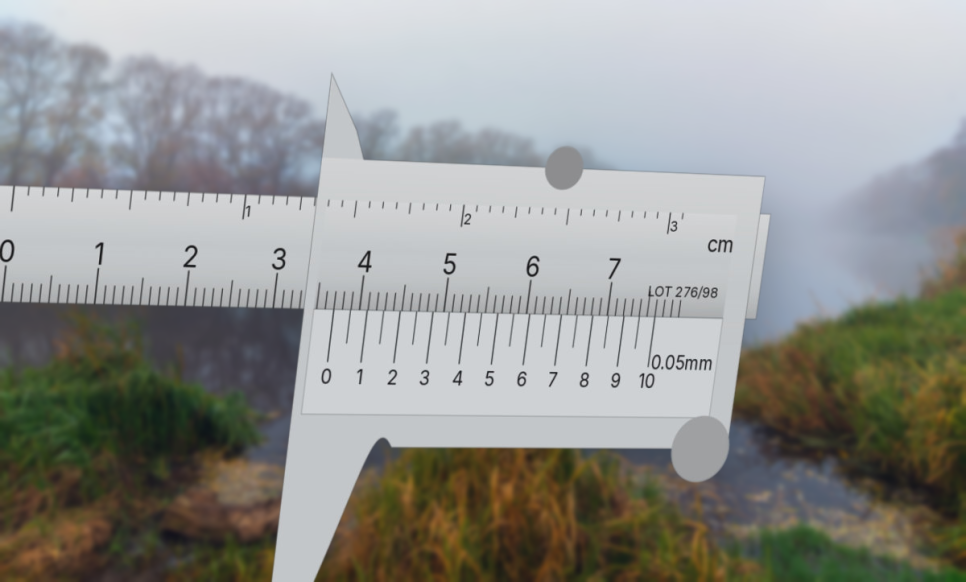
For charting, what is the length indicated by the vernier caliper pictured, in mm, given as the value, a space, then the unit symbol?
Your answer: 37.0 mm
